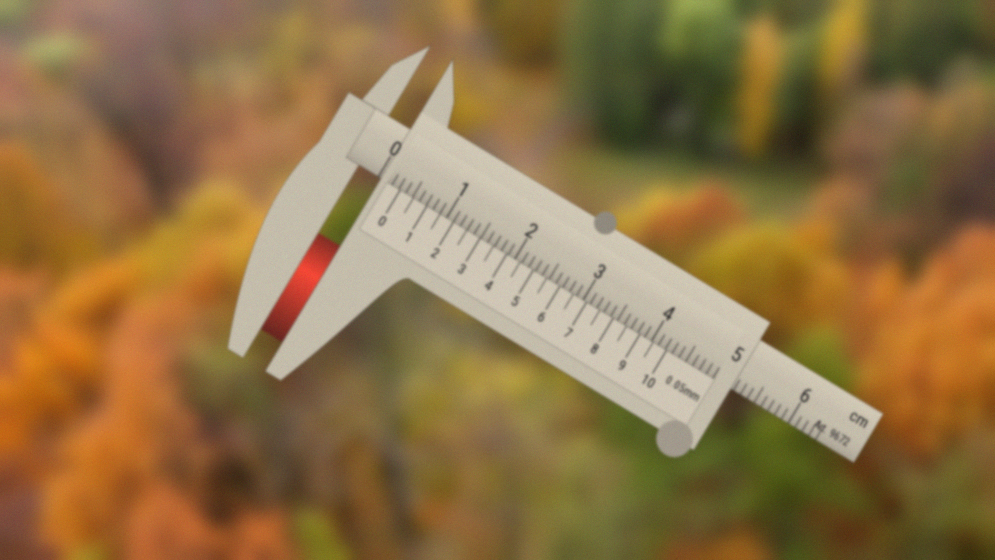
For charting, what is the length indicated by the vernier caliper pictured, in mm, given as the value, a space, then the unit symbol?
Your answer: 3.2 mm
